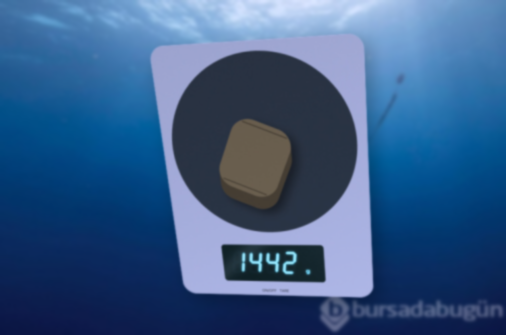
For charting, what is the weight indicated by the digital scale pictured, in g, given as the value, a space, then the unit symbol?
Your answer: 1442 g
